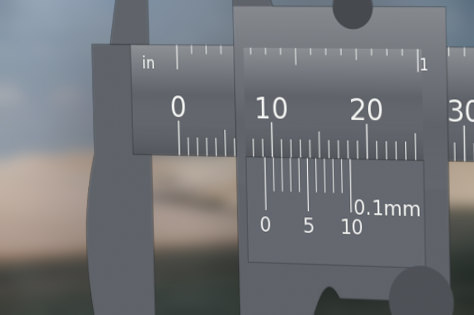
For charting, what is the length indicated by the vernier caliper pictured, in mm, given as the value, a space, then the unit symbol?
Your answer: 9.2 mm
